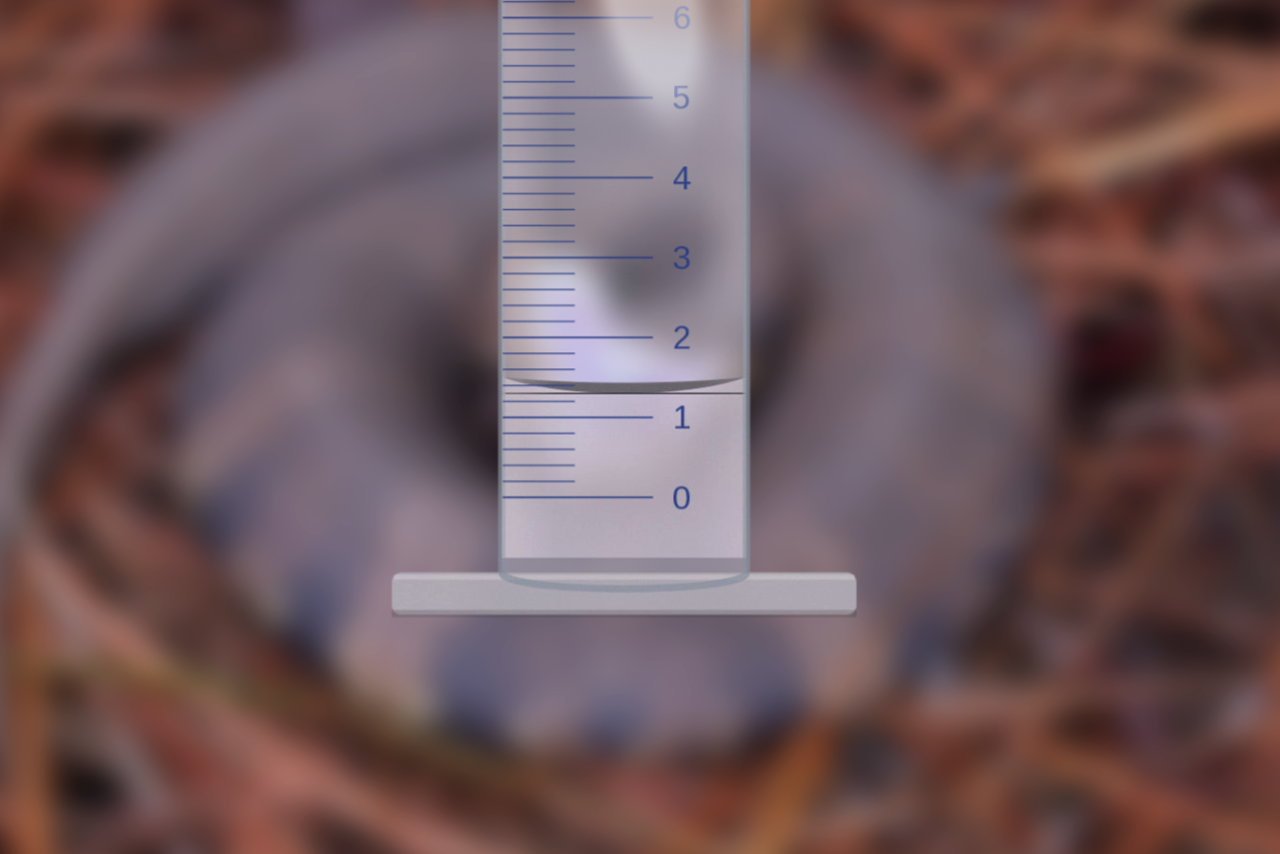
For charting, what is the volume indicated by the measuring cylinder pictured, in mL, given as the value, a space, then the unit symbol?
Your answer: 1.3 mL
